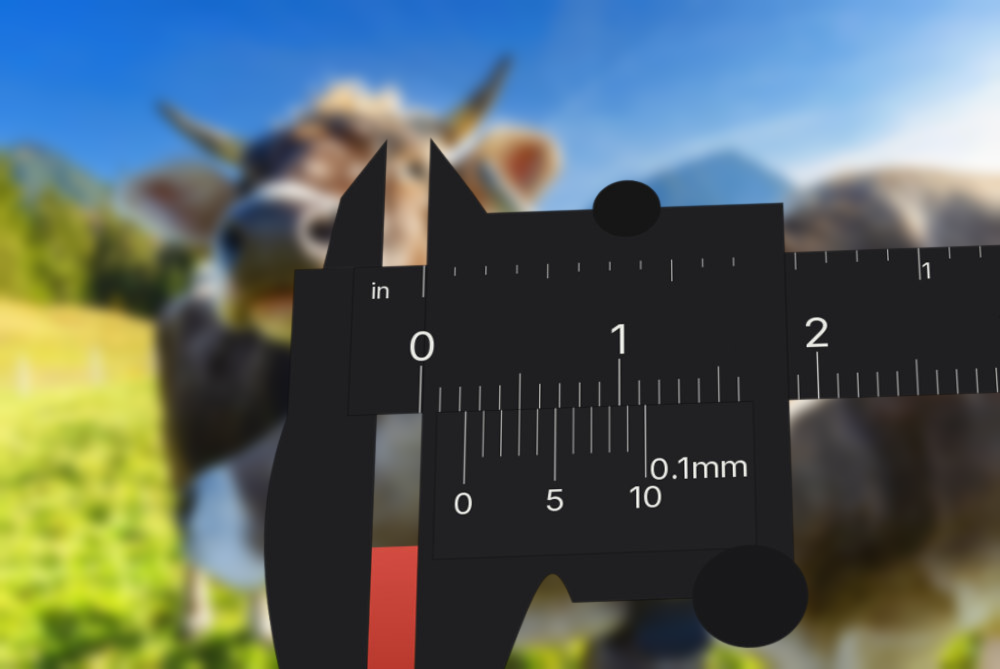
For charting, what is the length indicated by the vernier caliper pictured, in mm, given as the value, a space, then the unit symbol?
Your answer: 2.3 mm
